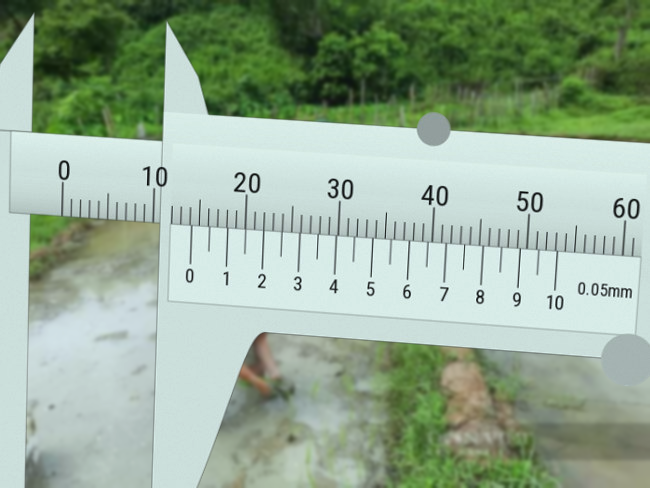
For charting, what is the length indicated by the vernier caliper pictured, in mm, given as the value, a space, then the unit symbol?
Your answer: 14.2 mm
